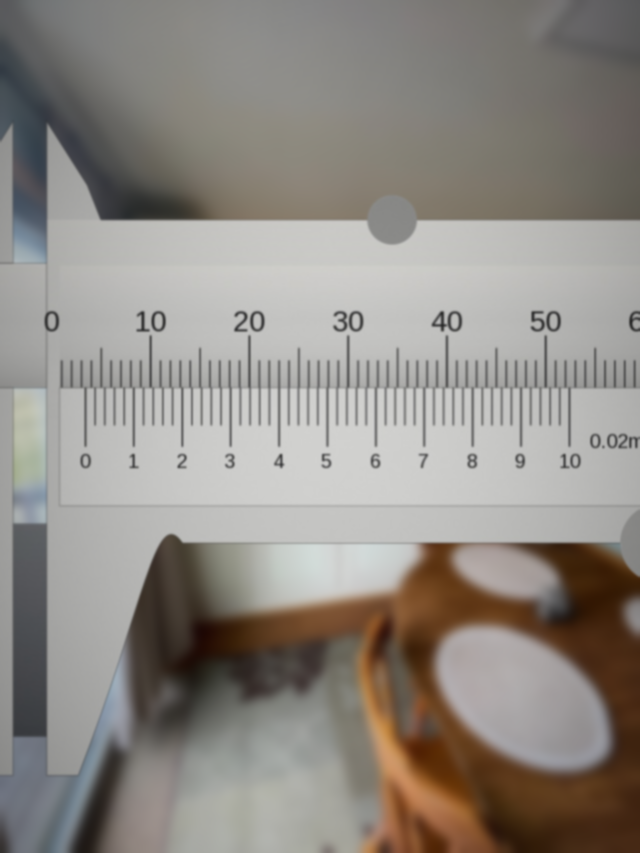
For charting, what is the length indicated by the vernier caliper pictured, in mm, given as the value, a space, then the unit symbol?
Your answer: 3.4 mm
